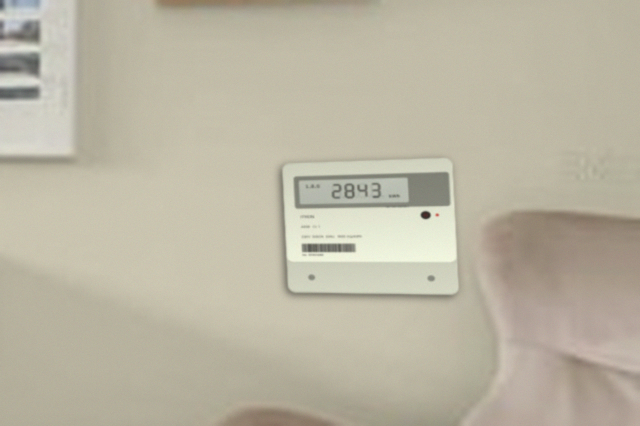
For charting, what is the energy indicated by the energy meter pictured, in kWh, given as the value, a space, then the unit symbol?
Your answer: 2843 kWh
